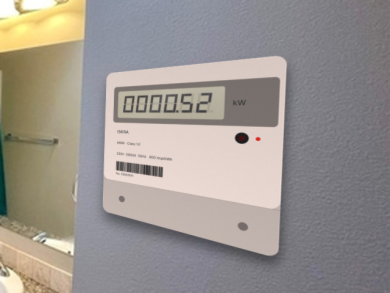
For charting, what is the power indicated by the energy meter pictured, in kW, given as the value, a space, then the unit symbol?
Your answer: 0.52 kW
